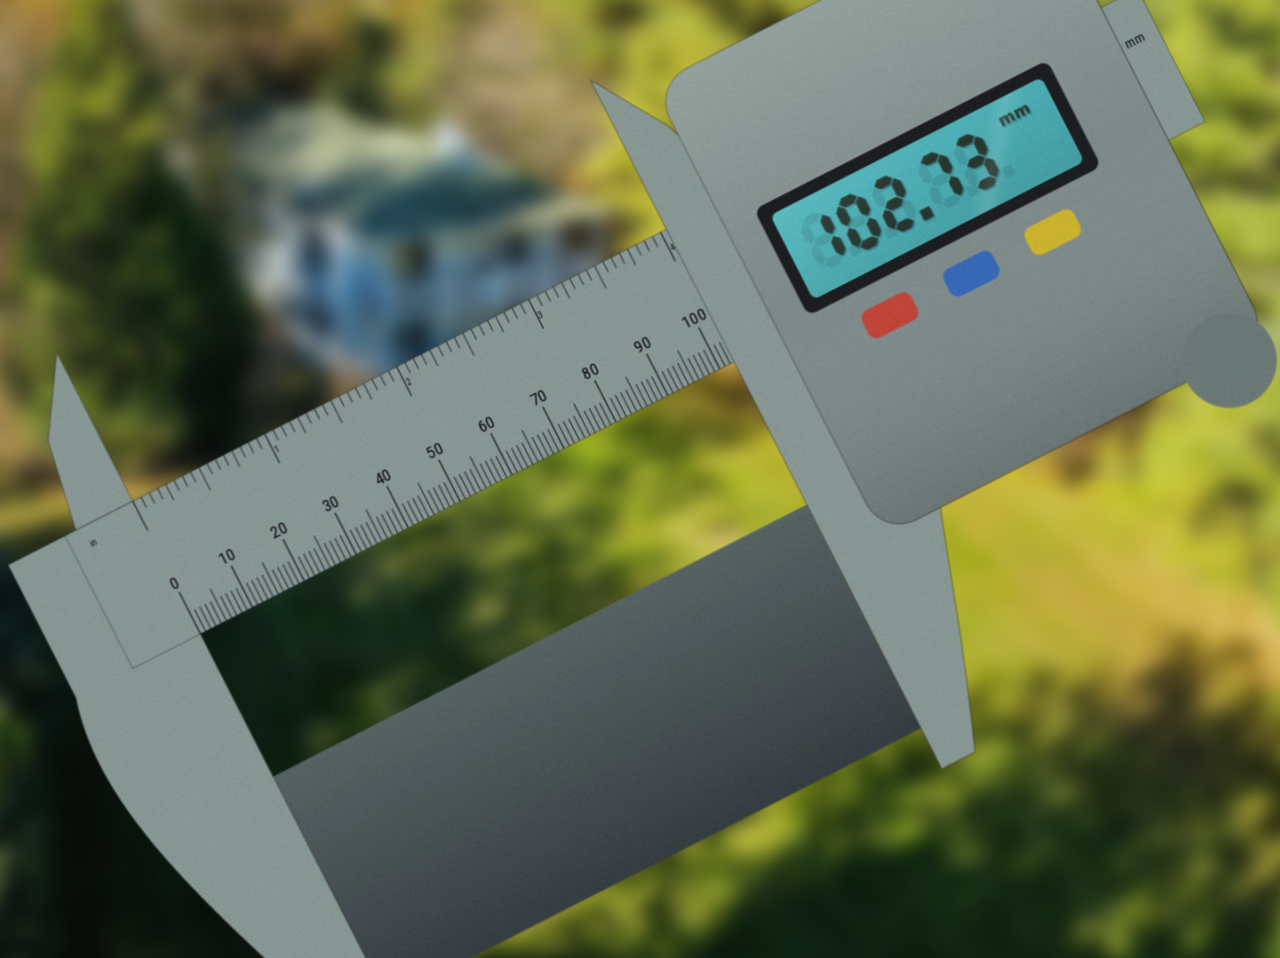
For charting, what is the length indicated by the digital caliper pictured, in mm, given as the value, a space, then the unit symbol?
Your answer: 102.73 mm
